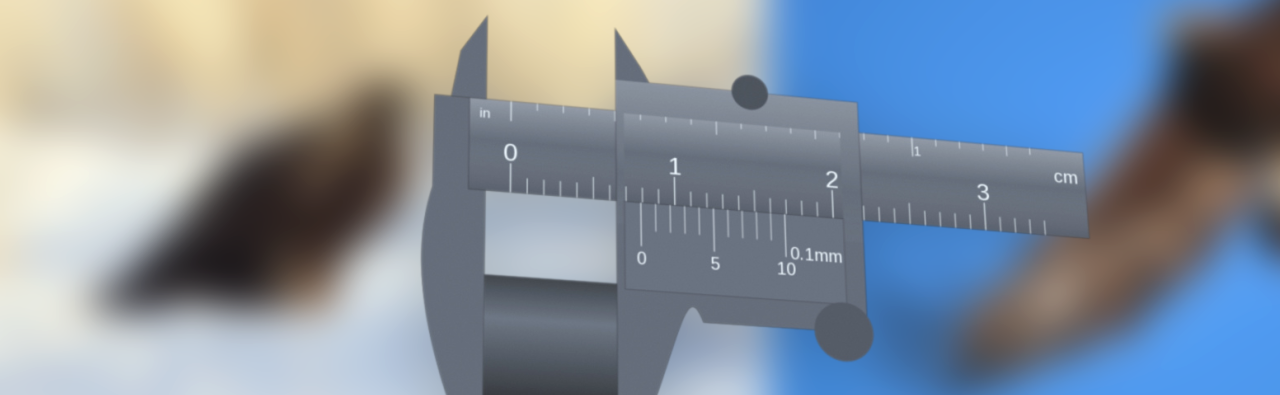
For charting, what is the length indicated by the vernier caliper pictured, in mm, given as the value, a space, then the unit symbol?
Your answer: 7.9 mm
